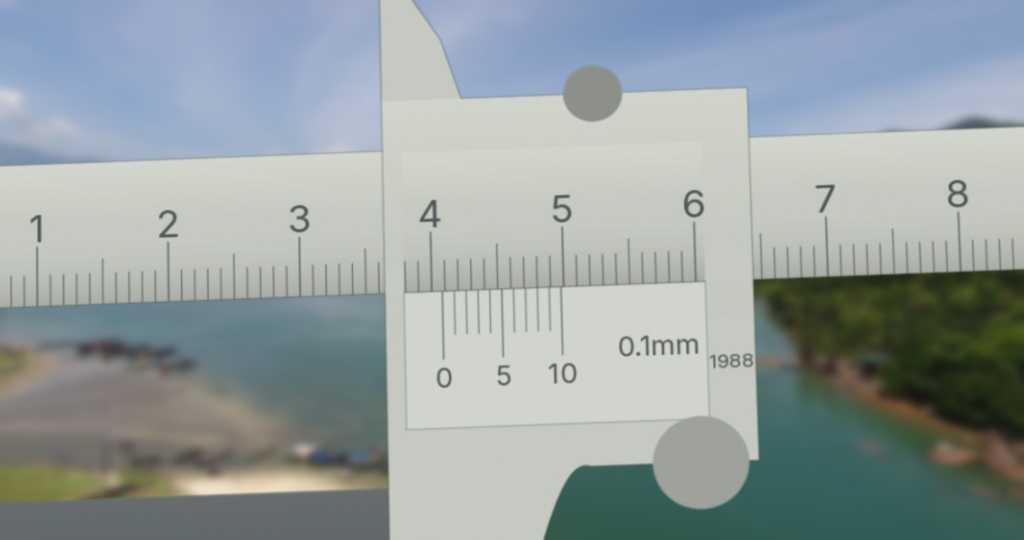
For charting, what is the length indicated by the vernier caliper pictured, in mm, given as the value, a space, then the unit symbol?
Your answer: 40.8 mm
